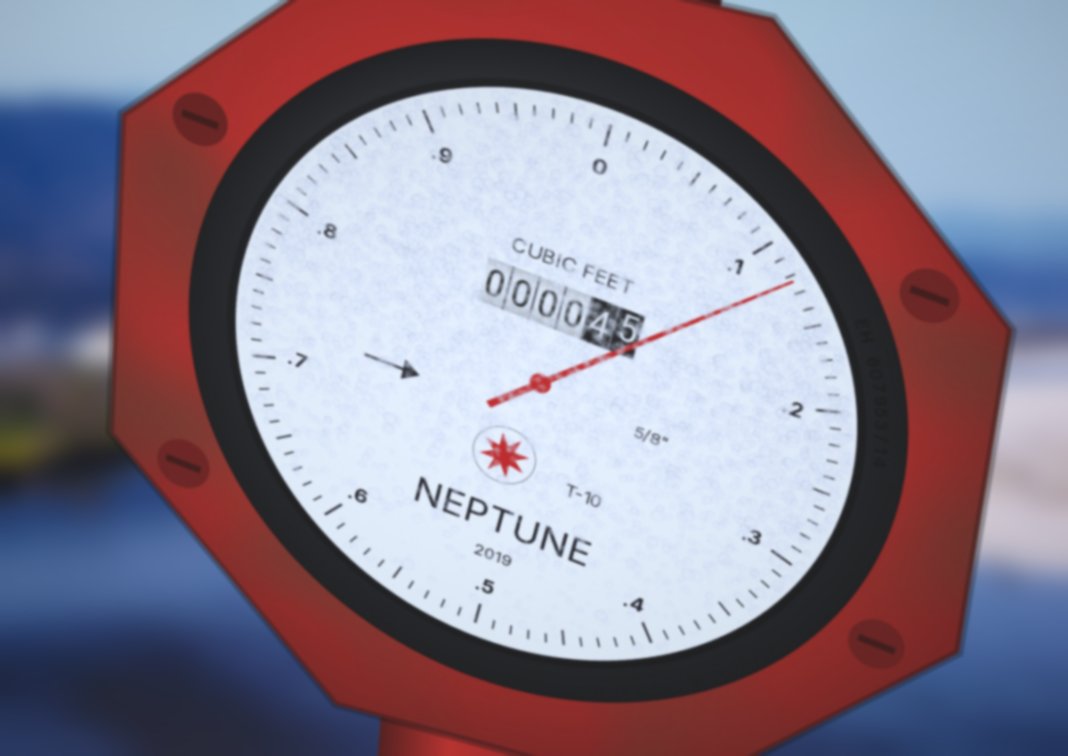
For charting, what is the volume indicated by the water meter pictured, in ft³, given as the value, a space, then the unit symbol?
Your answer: 45.12 ft³
